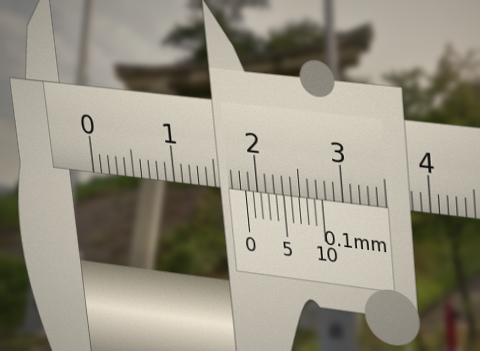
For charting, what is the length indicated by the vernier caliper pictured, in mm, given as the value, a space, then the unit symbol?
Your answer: 18.6 mm
